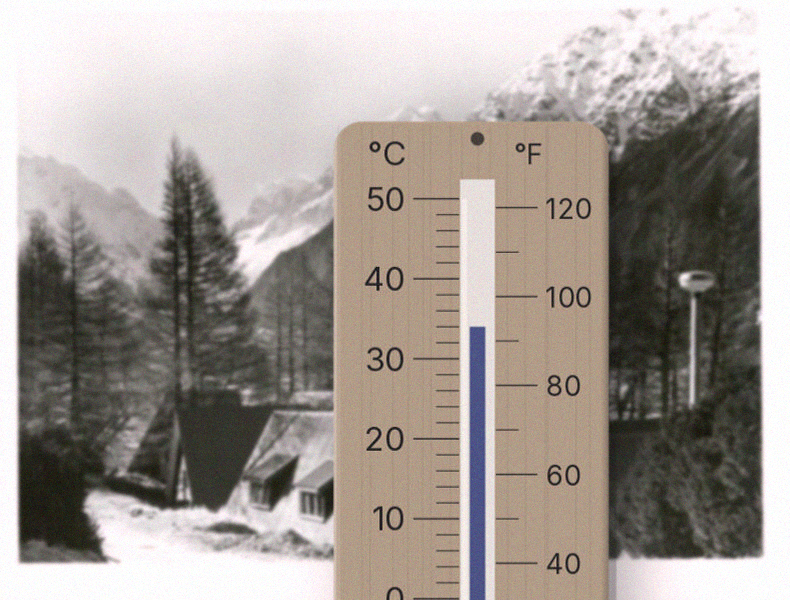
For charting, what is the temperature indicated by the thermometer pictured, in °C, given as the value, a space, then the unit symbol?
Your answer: 34 °C
